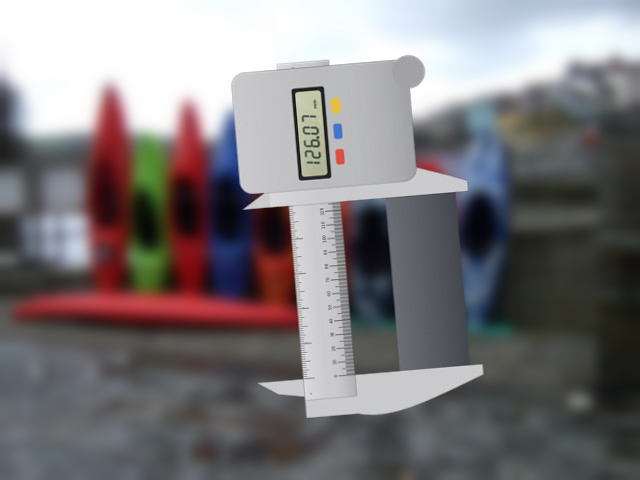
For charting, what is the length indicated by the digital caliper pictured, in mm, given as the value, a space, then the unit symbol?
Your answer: 126.07 mm
